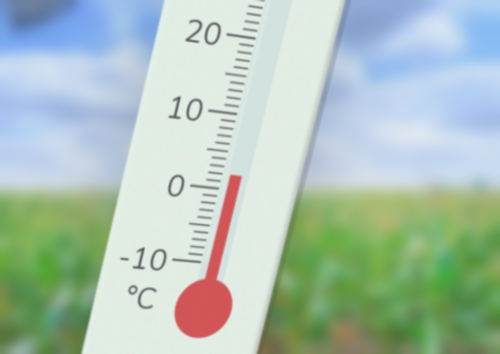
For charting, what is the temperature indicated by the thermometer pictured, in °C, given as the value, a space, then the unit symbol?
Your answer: 2 °C
